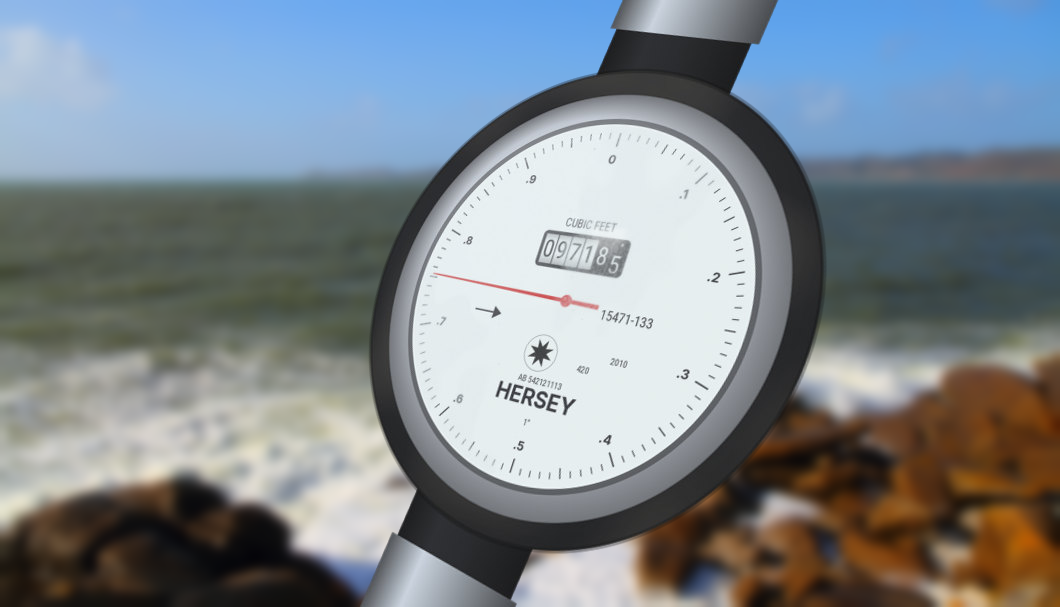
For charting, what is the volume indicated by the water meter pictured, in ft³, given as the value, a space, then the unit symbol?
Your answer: 97184.75 ft³
